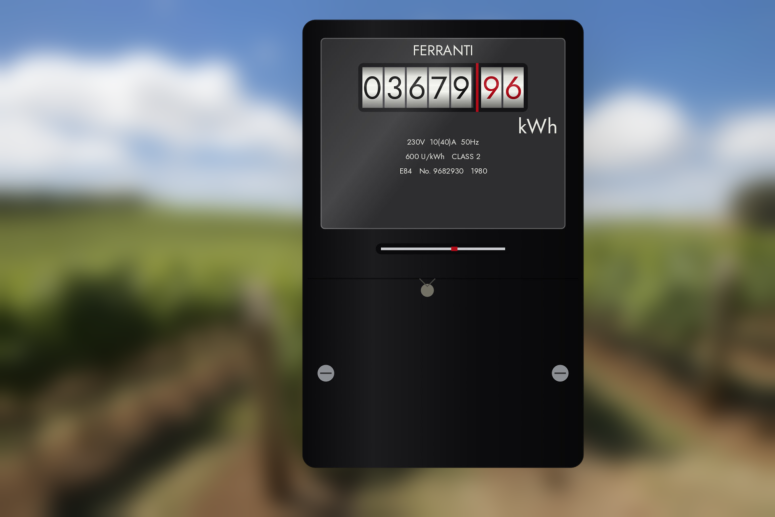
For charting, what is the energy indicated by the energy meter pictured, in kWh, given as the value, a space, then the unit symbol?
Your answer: 3679.96 kWh
